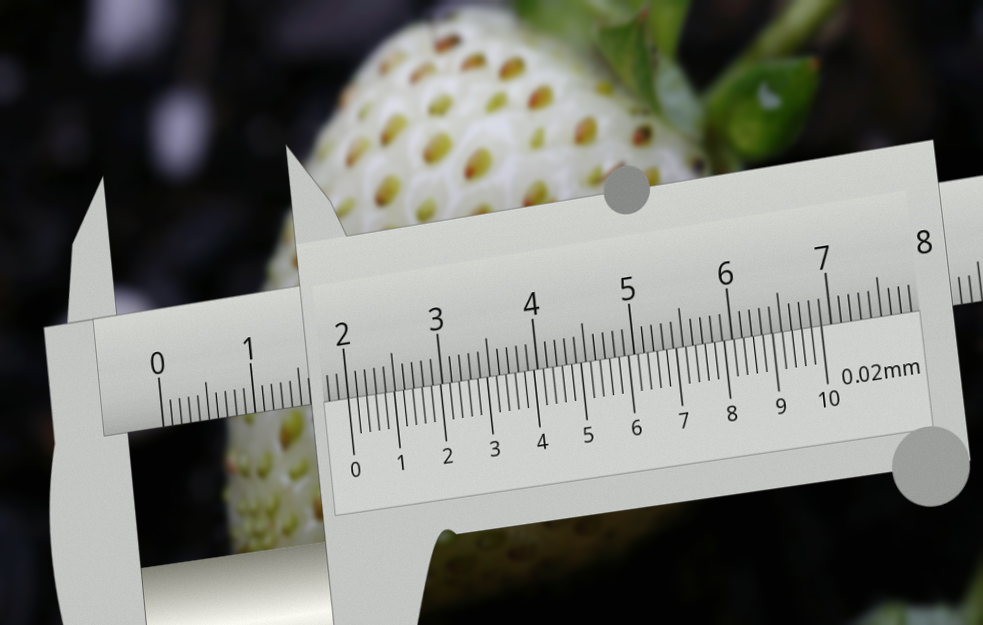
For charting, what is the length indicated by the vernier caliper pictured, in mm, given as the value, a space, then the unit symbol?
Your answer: 20.0 mm
